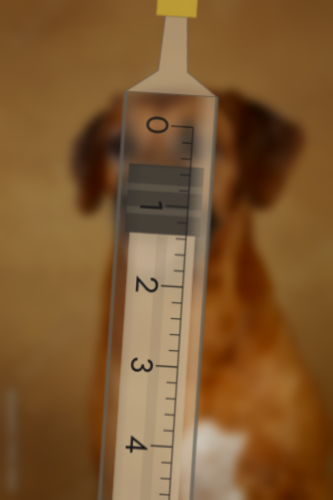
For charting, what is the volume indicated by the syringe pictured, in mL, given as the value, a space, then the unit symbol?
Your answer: 0.5 mL
